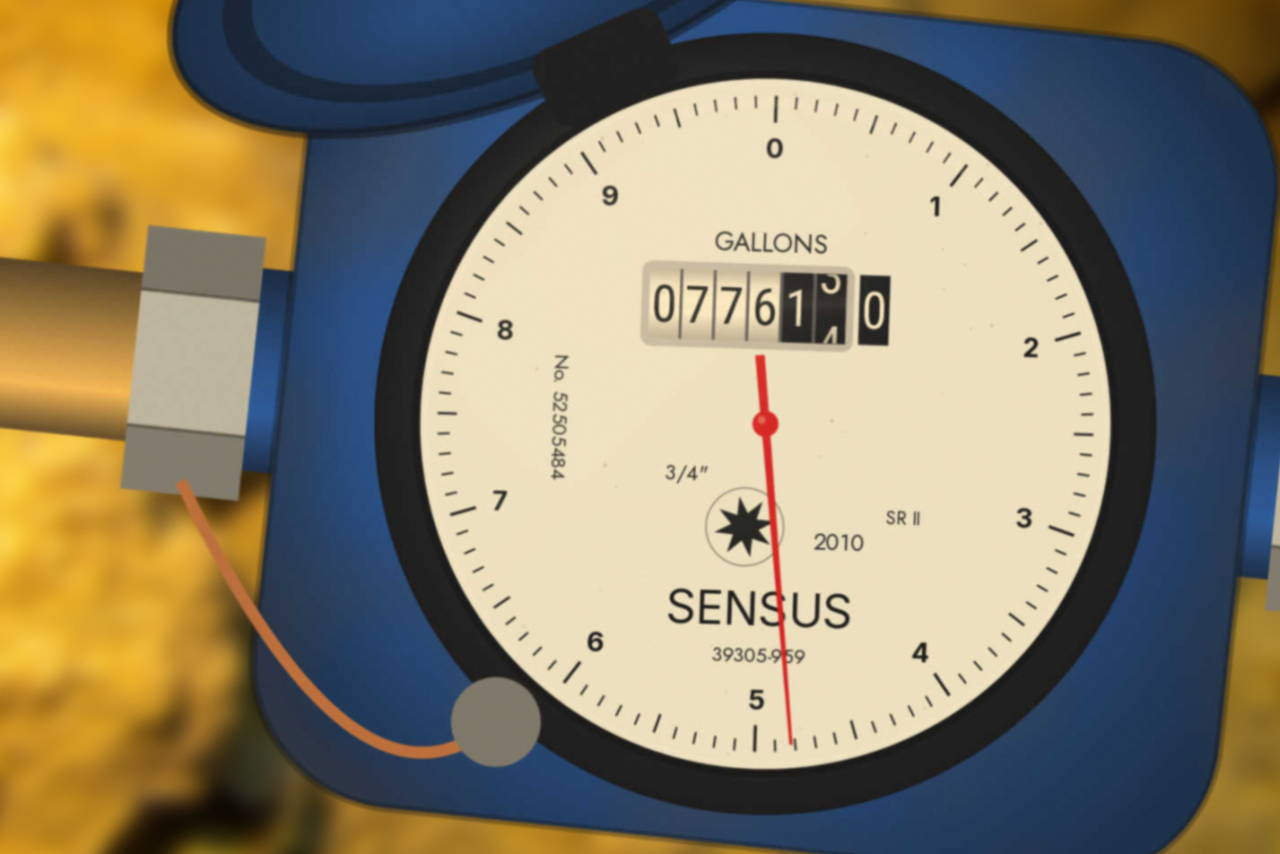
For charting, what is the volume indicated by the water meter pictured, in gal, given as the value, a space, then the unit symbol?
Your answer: 776134.8 gal
